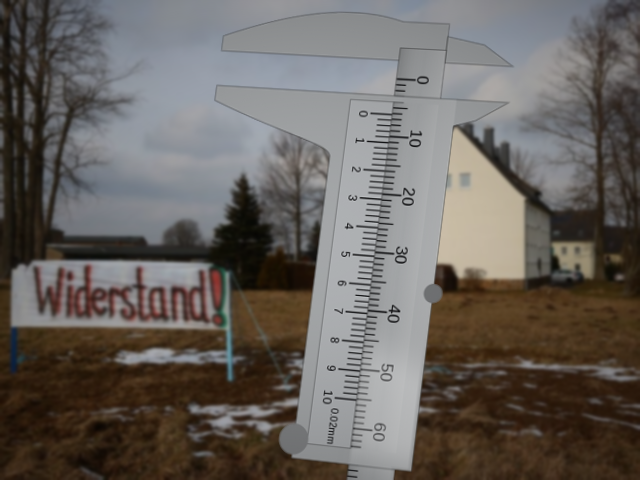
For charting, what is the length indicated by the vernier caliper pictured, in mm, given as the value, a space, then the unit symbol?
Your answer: 6.2 mm
